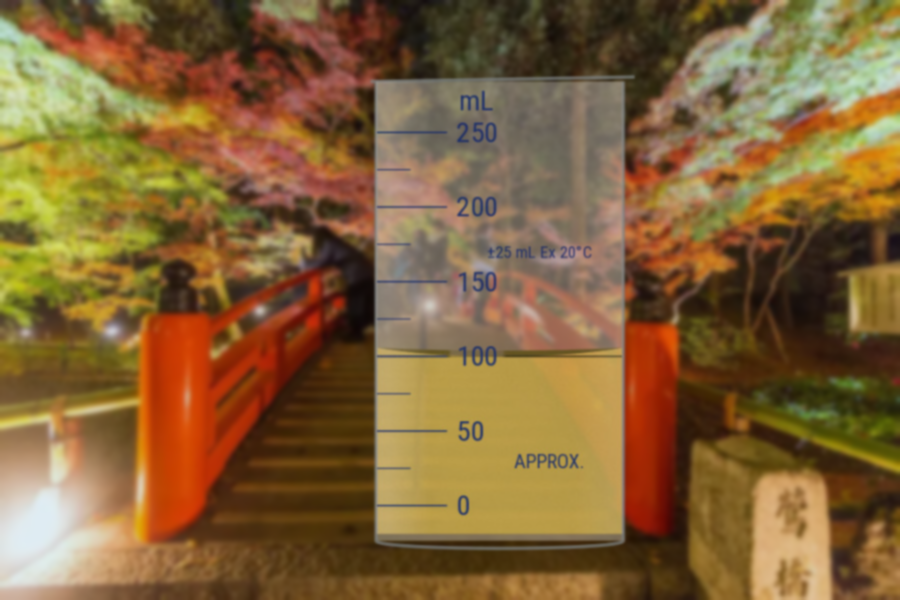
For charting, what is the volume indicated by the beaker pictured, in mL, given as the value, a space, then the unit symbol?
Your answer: 100 mL
